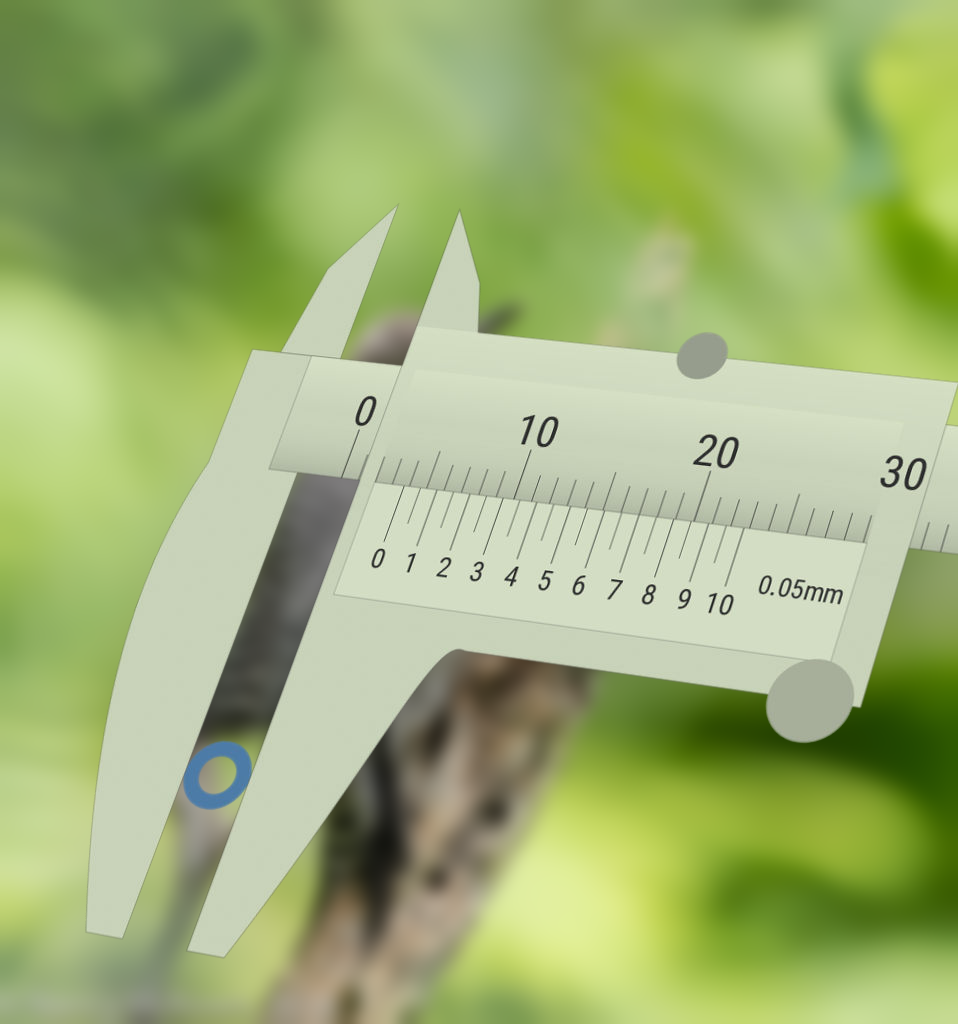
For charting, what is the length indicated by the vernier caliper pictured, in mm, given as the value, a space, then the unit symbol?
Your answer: 3.7 mm
